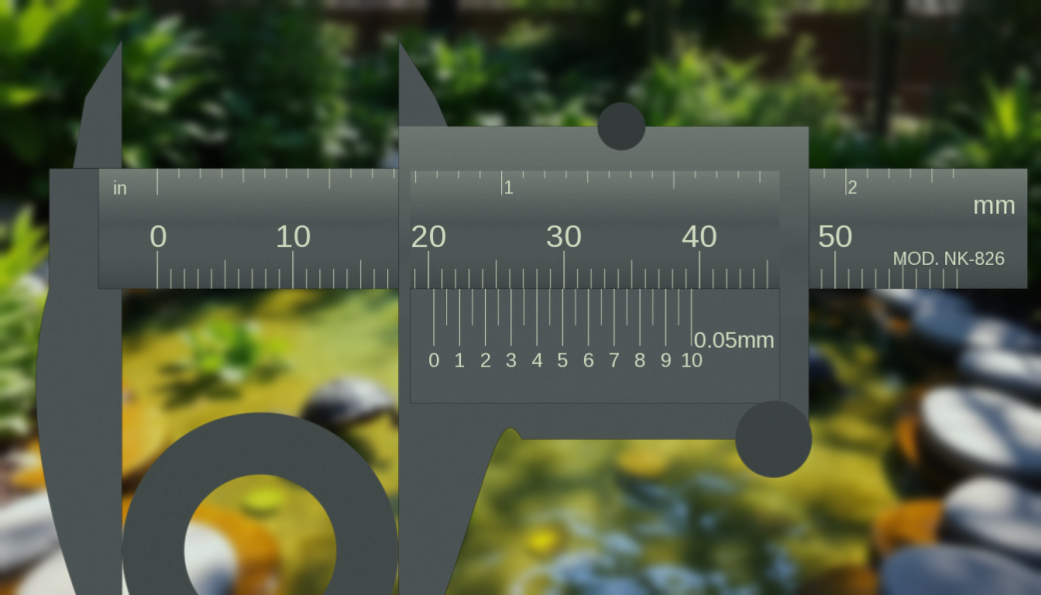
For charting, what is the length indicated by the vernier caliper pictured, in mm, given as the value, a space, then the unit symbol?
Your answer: 20.4 mm
